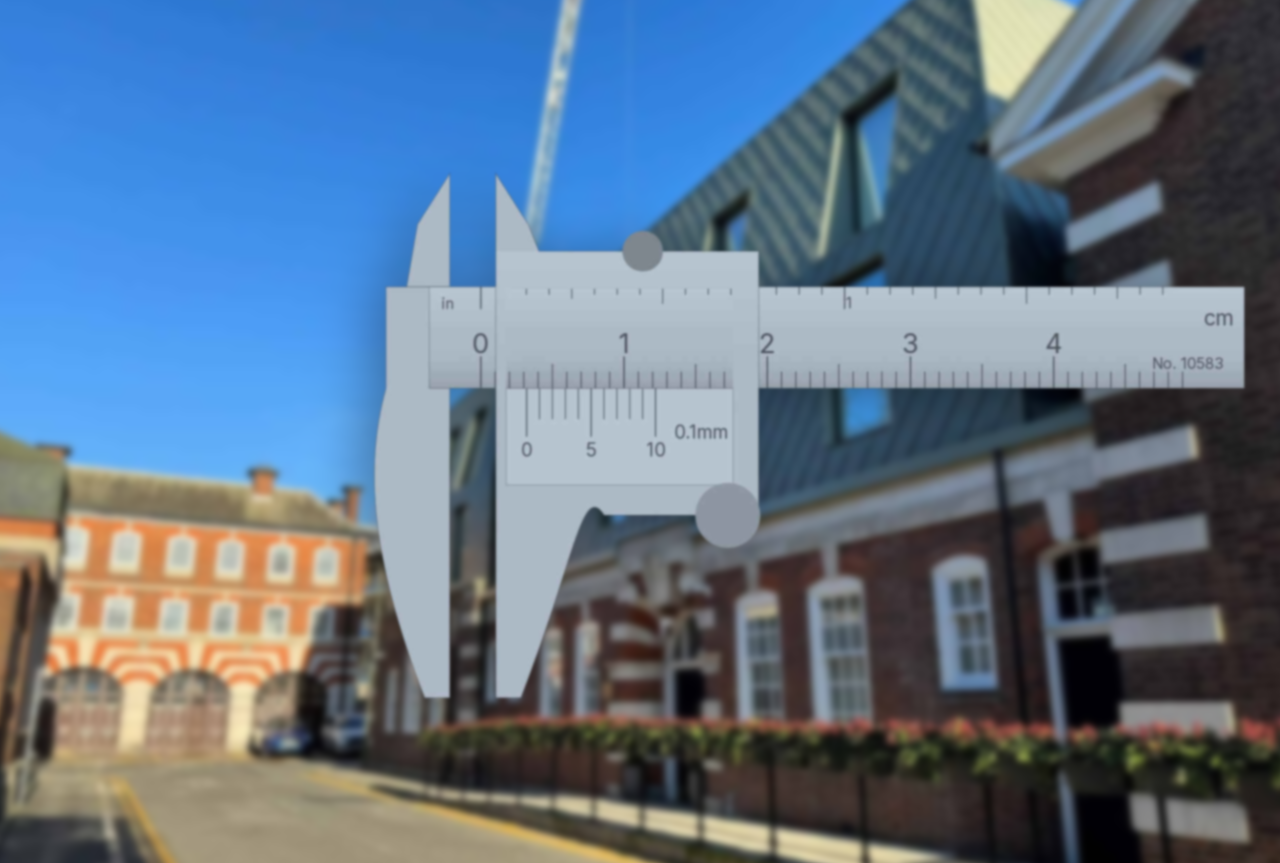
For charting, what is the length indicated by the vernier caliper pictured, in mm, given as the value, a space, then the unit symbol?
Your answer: 3.2 mm
